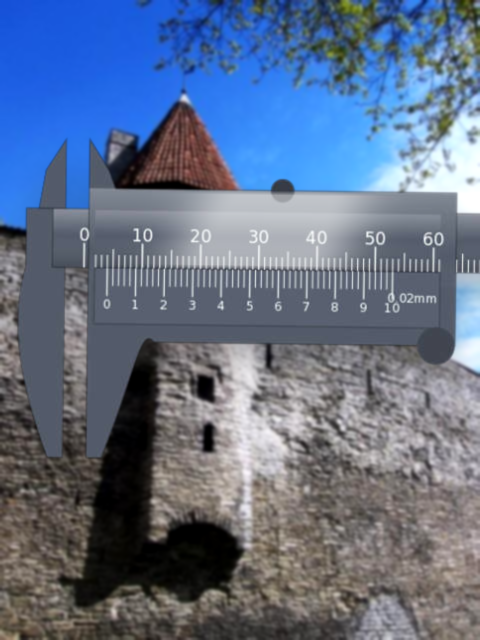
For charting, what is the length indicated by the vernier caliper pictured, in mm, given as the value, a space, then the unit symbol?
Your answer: 4.0 mm
